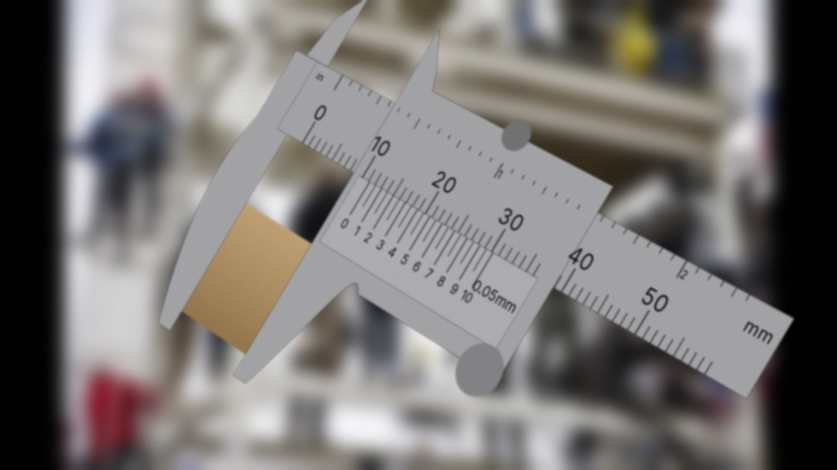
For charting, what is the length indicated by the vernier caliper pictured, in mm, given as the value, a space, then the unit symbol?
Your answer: 11.2 mm
